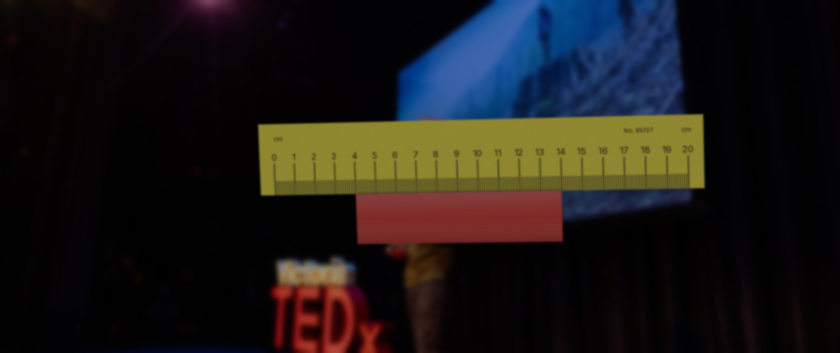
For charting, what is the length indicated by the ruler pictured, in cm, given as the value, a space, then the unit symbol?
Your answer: 10 cm
